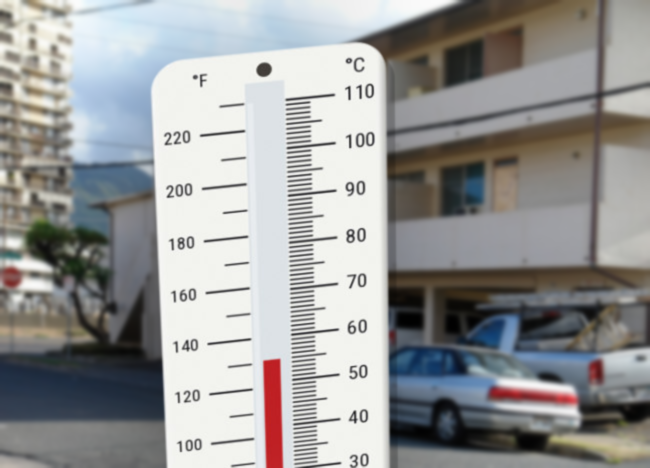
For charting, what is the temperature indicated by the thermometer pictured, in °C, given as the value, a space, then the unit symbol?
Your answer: 55 °C
